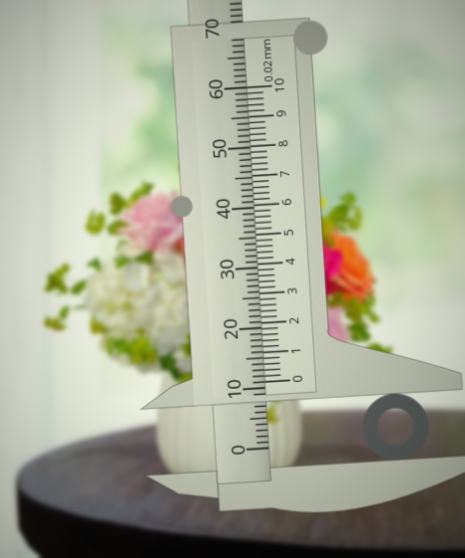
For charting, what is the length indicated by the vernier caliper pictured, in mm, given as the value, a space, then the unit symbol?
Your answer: 11.0 mm
